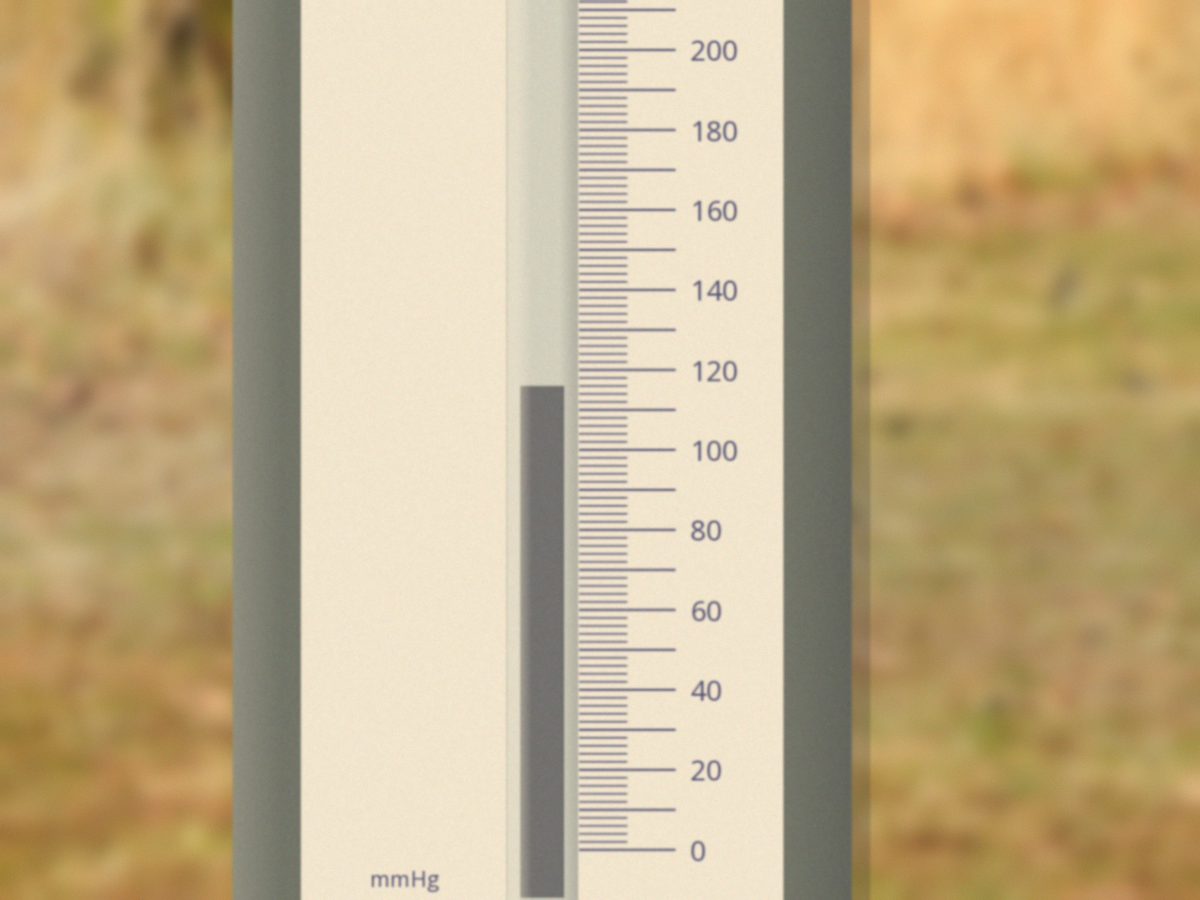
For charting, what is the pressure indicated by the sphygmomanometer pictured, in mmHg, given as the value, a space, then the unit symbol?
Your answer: 116 mmHg
